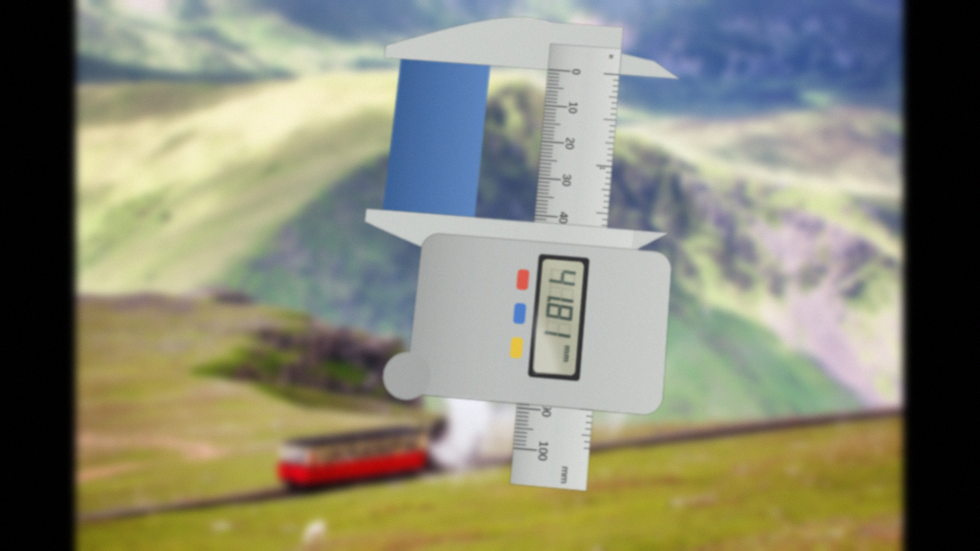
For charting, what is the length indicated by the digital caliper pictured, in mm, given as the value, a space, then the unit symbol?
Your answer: 41.81 mm
